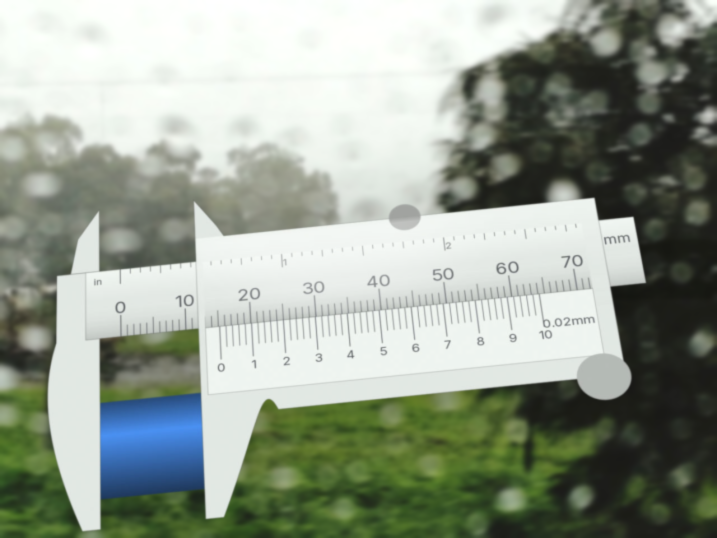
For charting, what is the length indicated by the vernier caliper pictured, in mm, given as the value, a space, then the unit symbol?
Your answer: 15.2 mm
